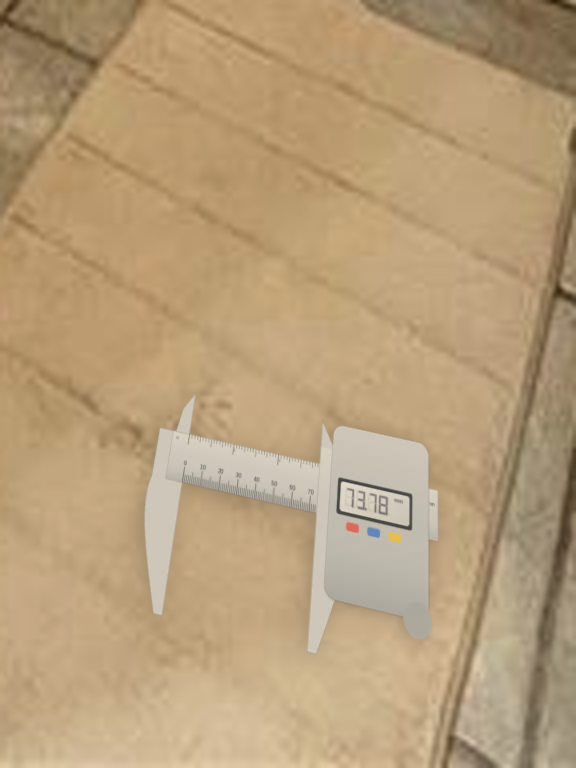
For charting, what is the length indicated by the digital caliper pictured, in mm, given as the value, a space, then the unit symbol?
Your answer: 73.78 mm
